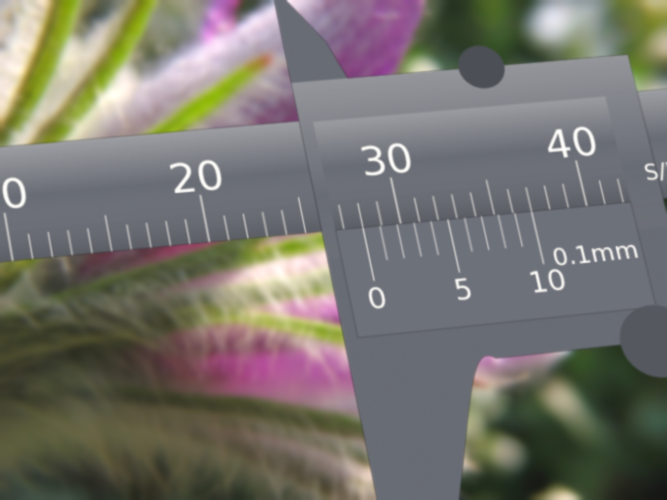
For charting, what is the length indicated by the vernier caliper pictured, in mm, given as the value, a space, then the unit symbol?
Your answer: 28.0 mm
